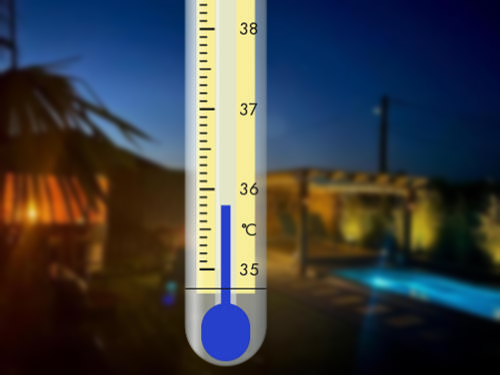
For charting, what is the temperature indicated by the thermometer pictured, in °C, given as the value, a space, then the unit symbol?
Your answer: 35.8 °C
